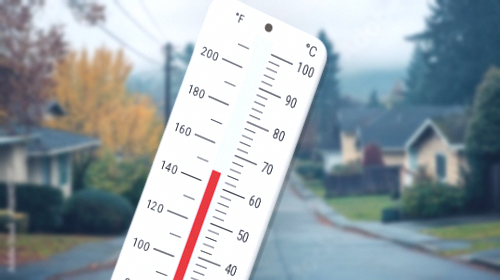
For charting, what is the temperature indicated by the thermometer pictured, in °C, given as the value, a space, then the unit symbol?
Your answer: 64 °C
